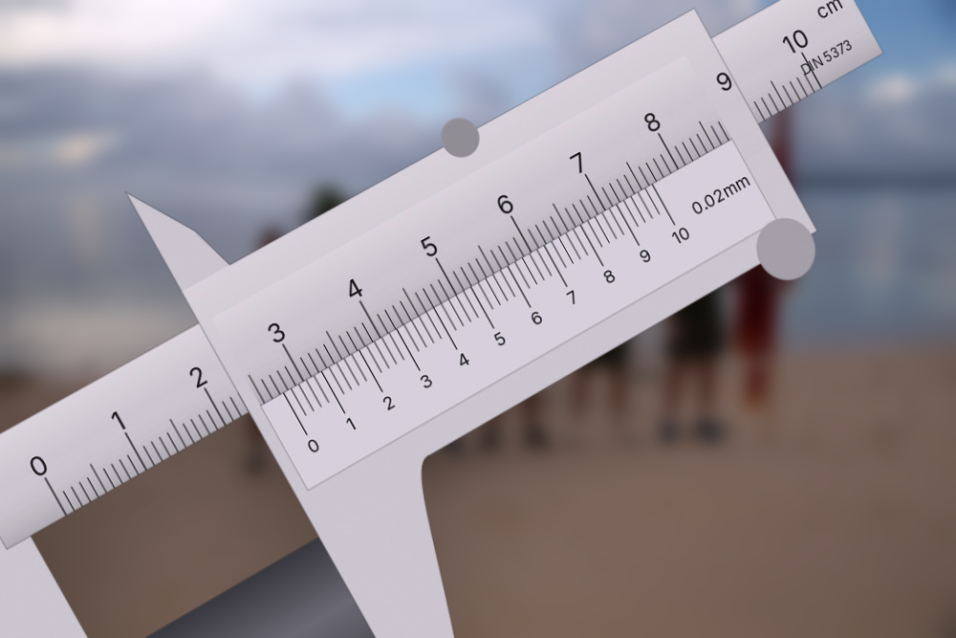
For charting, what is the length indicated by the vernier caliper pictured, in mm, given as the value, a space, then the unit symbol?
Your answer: 27.4 mm
